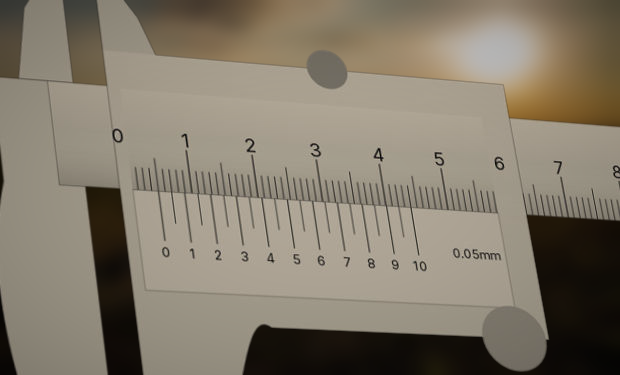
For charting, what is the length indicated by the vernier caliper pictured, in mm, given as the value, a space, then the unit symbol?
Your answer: 5.0 mm
